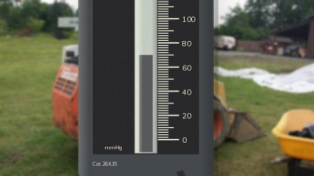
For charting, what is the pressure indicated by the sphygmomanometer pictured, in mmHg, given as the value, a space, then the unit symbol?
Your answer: 70 mmHg
